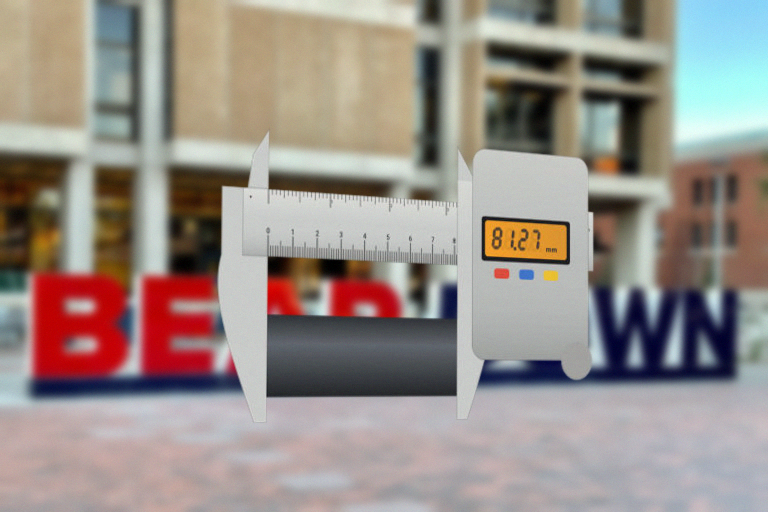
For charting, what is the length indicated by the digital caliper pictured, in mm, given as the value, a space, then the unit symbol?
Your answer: 81.27 mm
